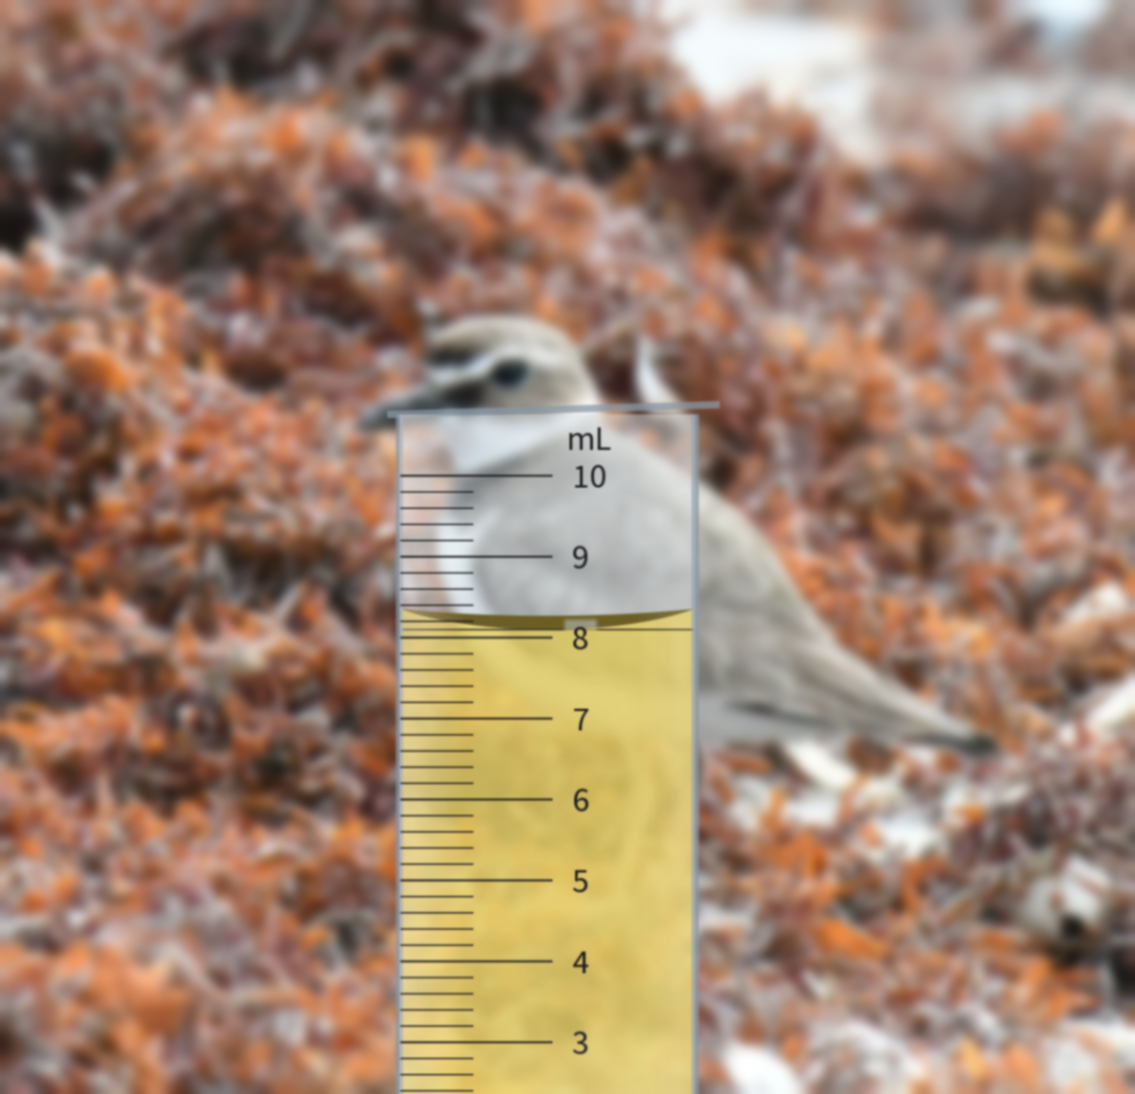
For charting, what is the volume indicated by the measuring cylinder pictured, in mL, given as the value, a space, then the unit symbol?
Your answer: 8.1 mL
